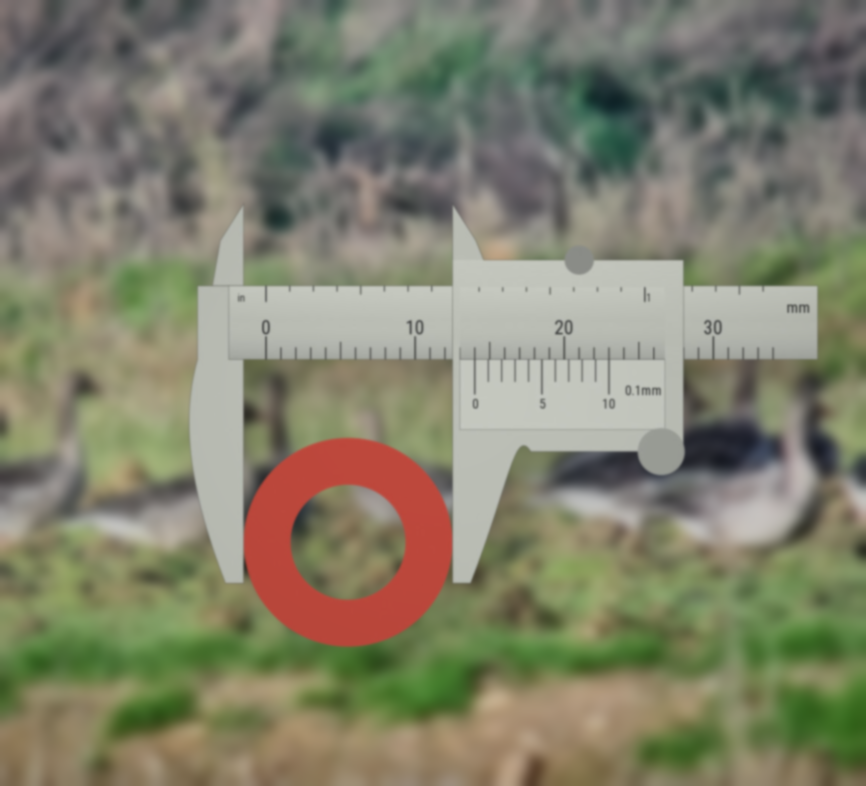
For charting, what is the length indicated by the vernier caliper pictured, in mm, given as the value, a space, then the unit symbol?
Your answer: 14.0 mm
